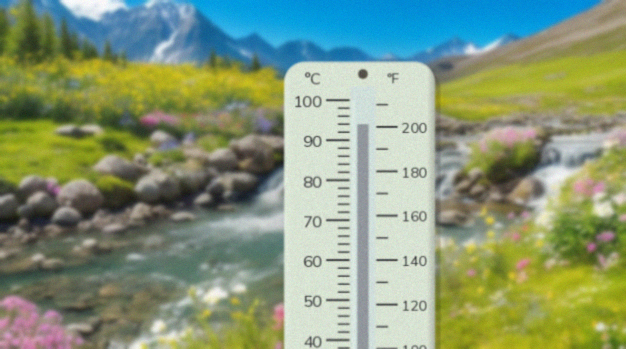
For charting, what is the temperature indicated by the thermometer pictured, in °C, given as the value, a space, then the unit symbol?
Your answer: 94 °C
